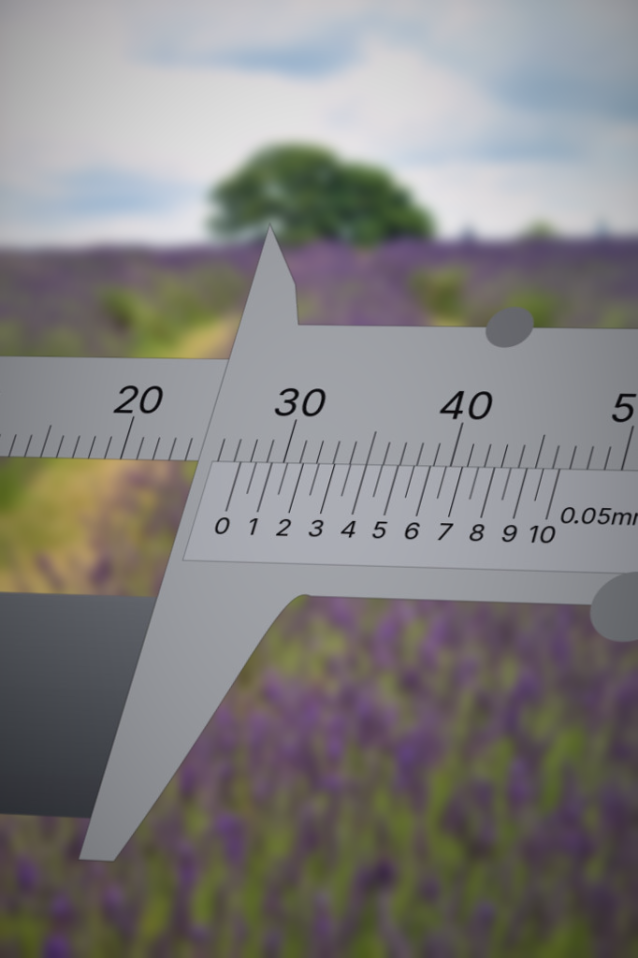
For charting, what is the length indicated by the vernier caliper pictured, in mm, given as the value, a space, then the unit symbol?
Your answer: 27.4 mm
